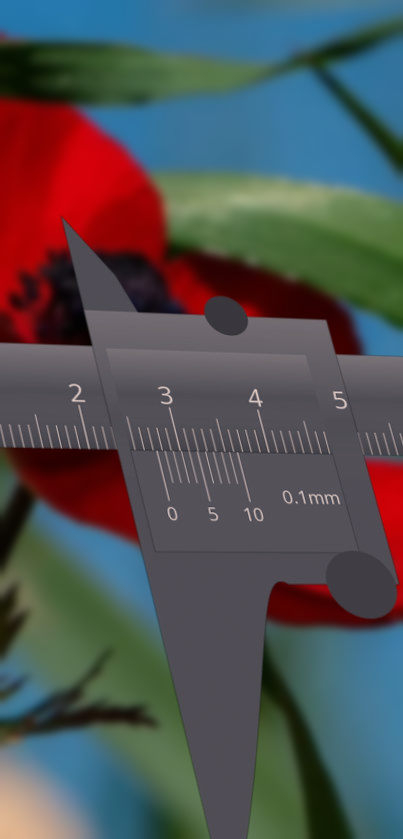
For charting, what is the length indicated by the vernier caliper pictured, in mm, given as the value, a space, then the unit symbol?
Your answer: 27.4 mm
